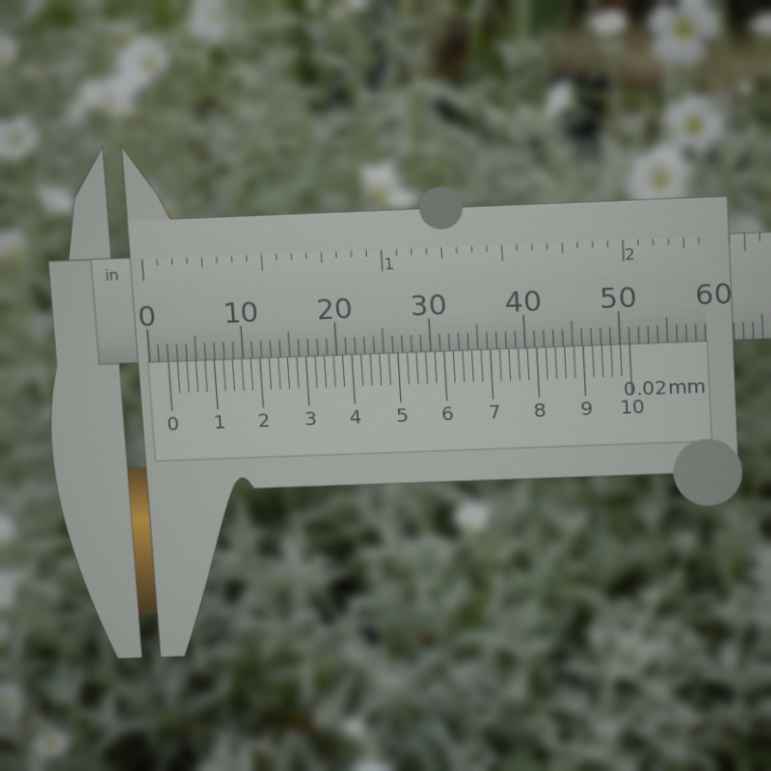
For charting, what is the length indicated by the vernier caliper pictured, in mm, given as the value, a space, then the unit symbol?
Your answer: 2.0 mm
